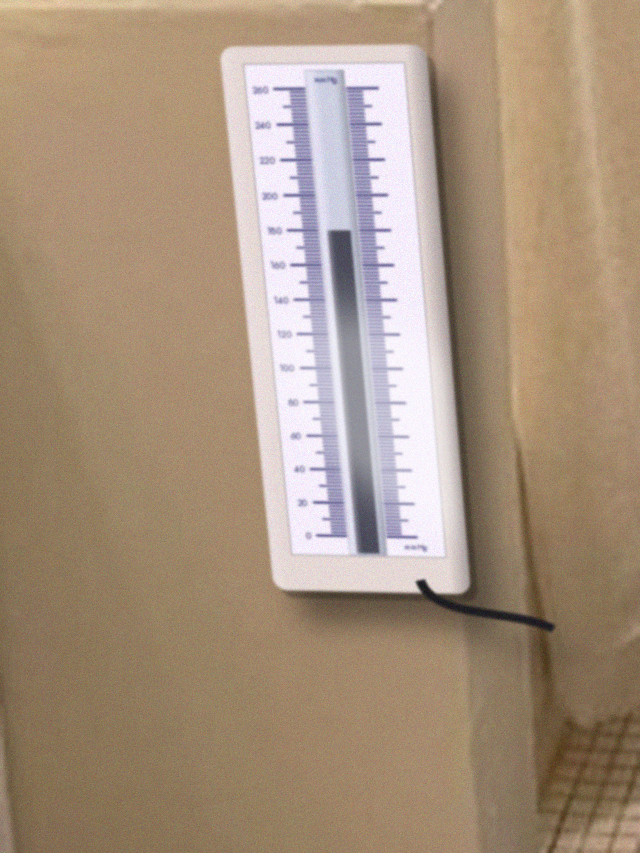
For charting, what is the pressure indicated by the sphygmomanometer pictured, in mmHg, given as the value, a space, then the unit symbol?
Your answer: 180 mmHg
